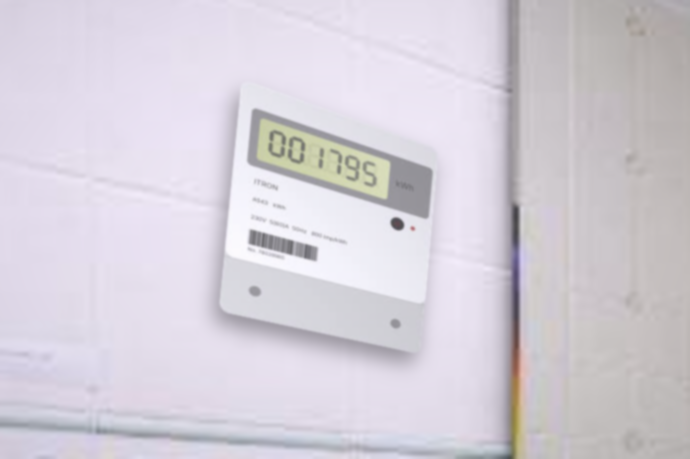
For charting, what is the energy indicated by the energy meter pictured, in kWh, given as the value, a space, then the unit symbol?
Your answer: 1795 kWh
